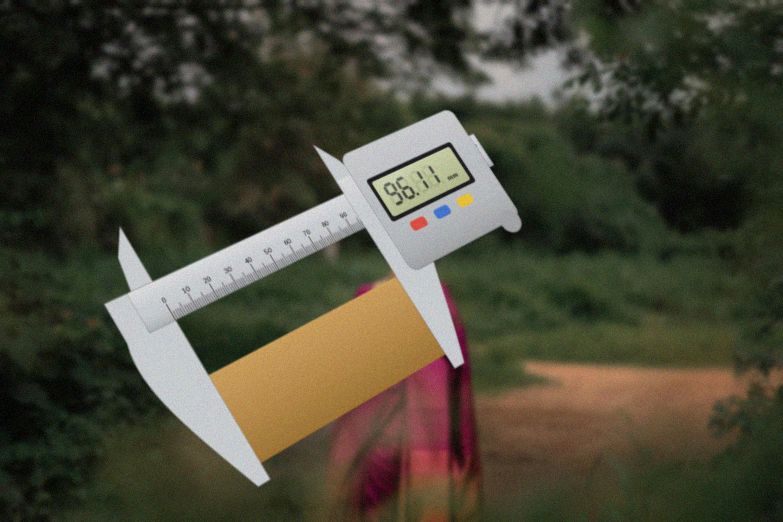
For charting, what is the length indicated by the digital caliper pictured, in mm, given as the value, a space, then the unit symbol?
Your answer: 96.11 mm
